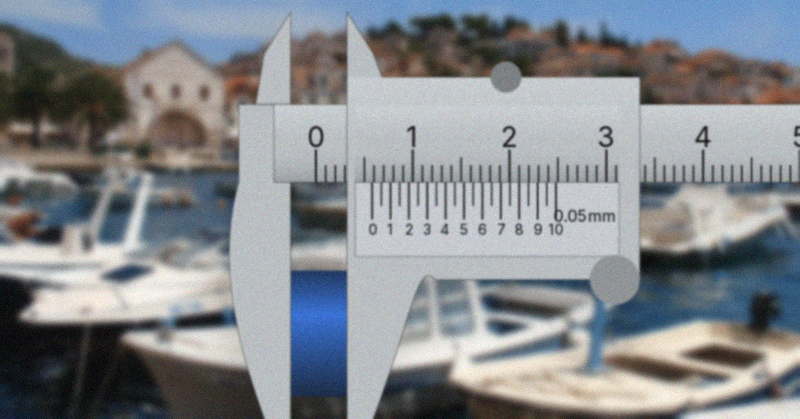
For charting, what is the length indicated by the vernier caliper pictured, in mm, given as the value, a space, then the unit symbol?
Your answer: 5.8 mm
